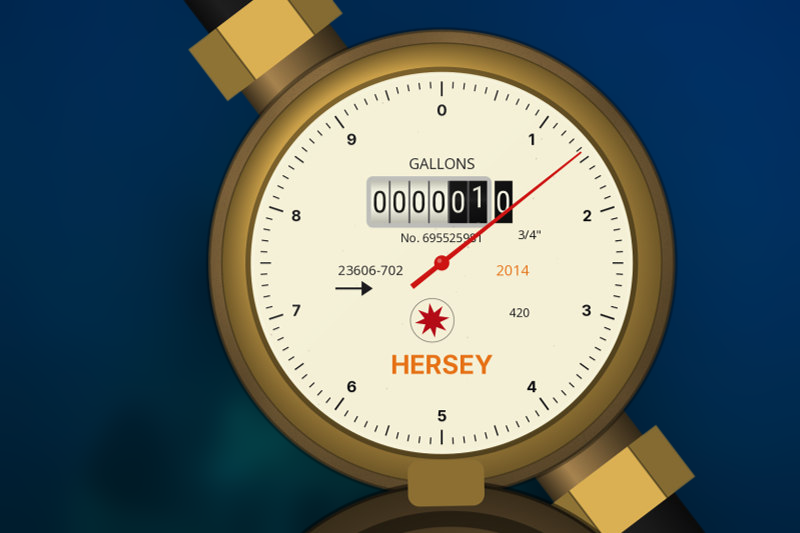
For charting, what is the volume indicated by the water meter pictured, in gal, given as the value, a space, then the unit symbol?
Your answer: 11.4 gal
